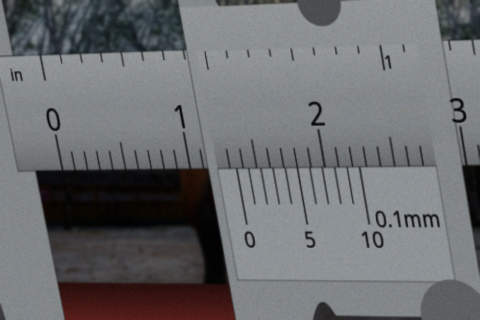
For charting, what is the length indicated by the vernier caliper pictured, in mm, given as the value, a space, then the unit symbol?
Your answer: 13.5 mm
